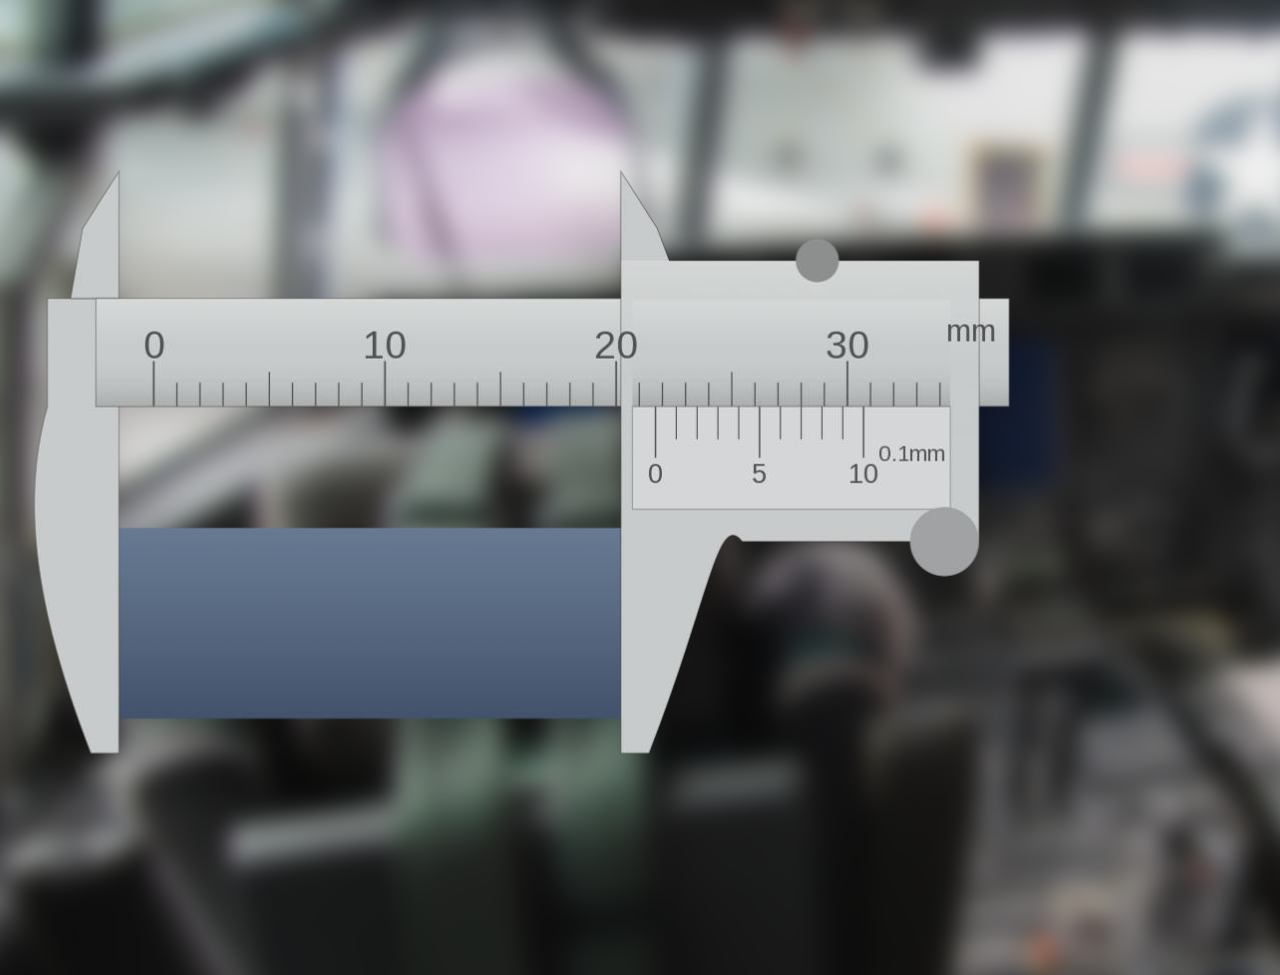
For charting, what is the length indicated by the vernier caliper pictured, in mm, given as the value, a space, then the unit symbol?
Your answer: 21.7 mm
